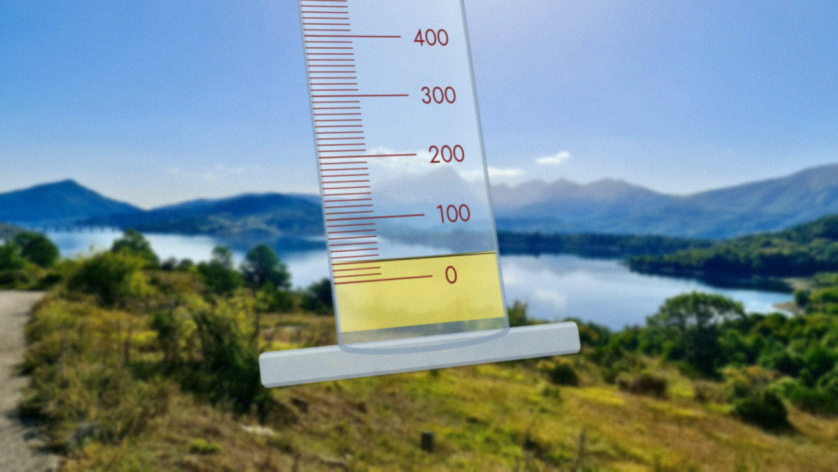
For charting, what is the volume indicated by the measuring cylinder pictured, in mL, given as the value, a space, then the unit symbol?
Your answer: 30 mL
